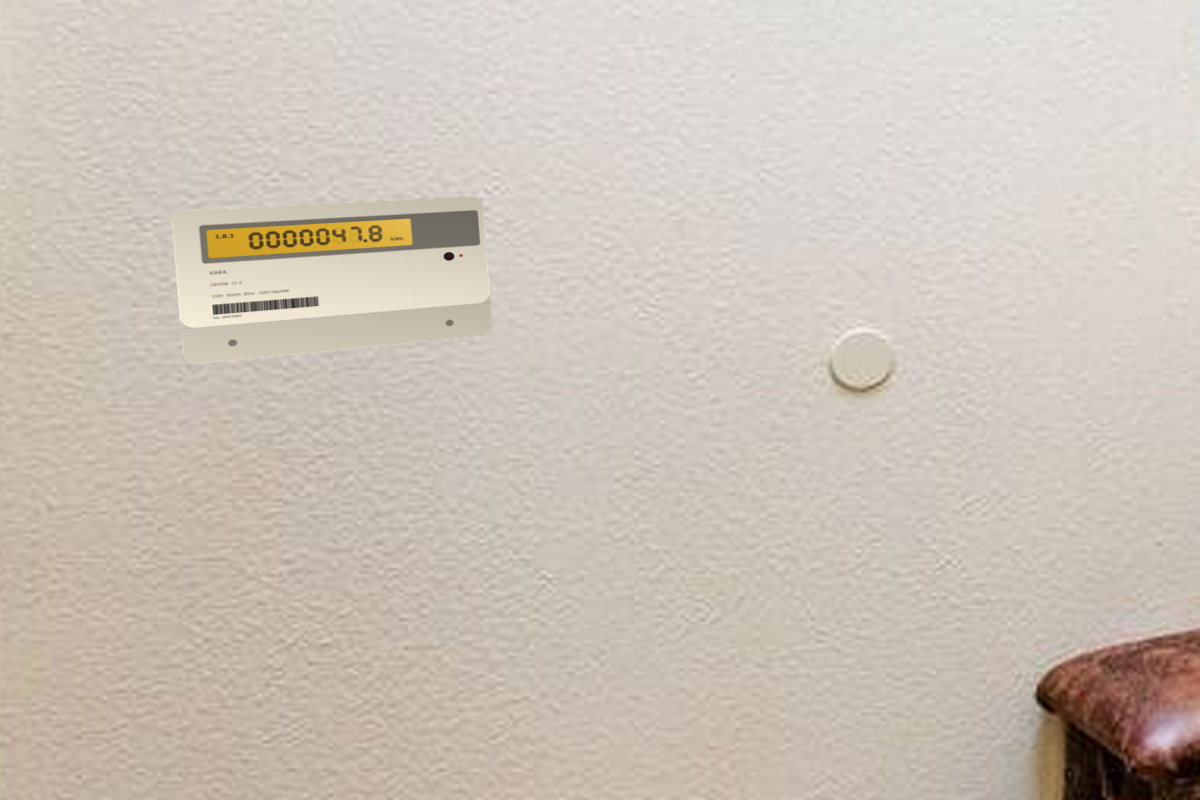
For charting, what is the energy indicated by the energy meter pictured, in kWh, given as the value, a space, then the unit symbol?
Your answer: 47.8 kWh
